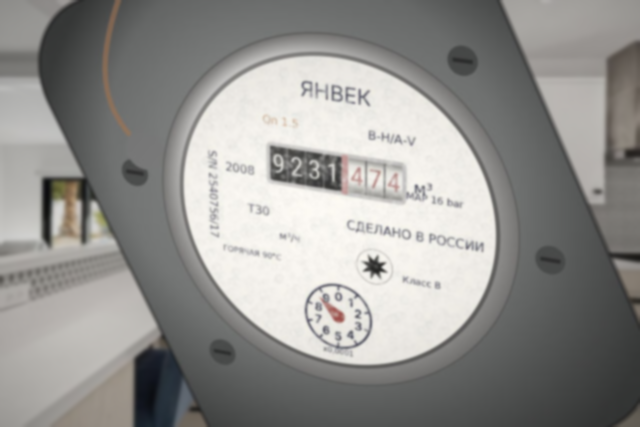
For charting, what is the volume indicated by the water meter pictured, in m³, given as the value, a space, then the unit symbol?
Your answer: 9231.4748 m³
